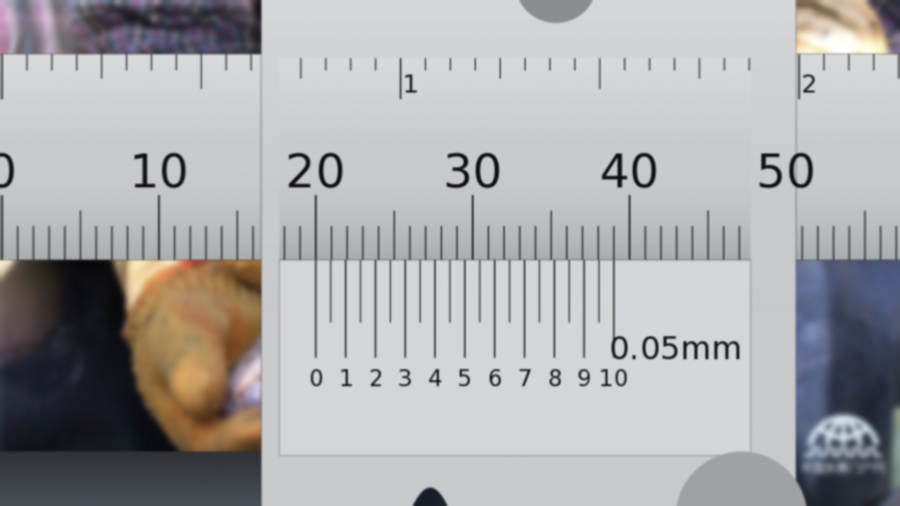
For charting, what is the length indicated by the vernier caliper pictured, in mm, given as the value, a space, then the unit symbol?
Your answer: 20.0 mm
